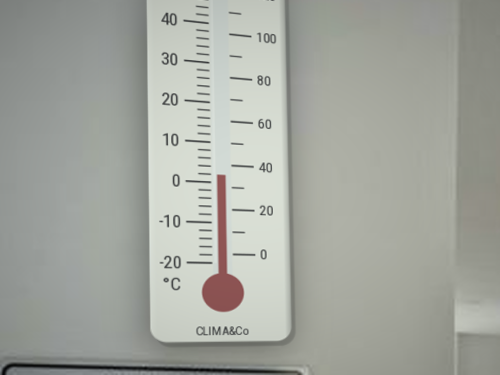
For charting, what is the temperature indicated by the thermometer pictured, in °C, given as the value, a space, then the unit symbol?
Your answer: 2 °C
